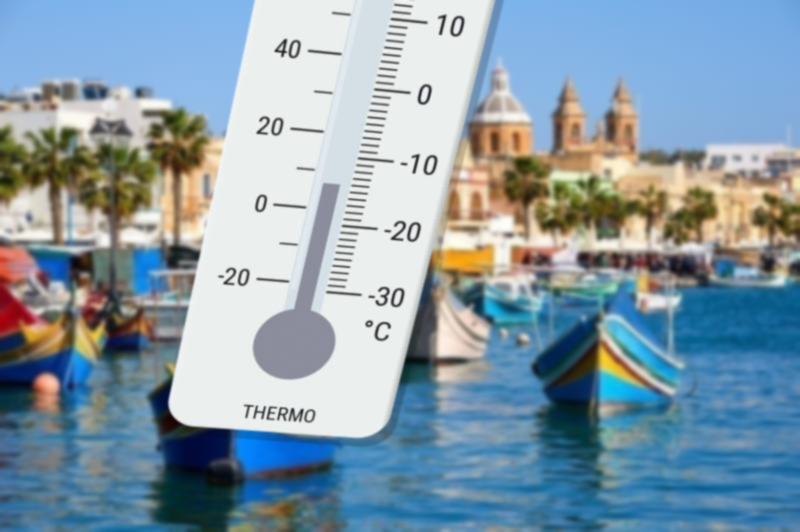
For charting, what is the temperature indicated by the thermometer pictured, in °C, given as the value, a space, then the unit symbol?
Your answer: -14 °C
